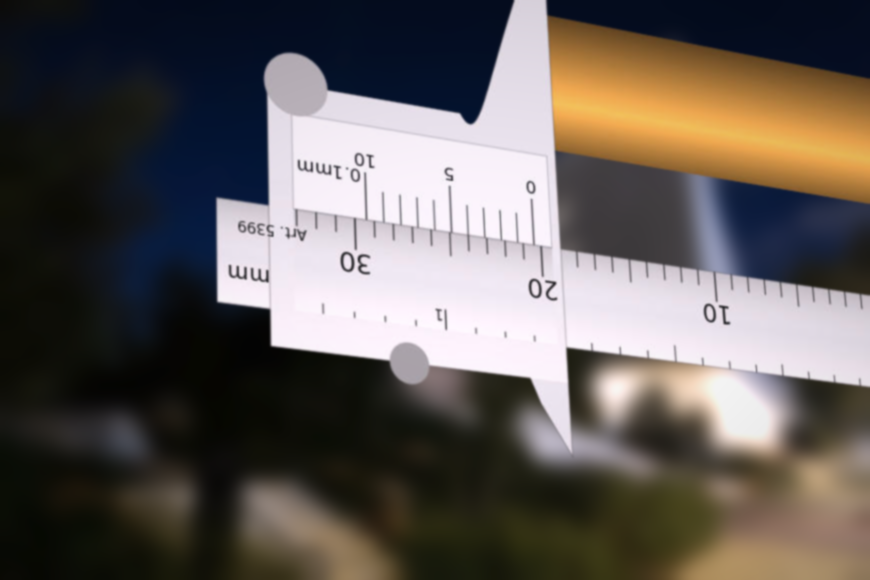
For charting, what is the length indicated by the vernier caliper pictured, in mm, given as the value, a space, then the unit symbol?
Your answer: 20.4 mm
